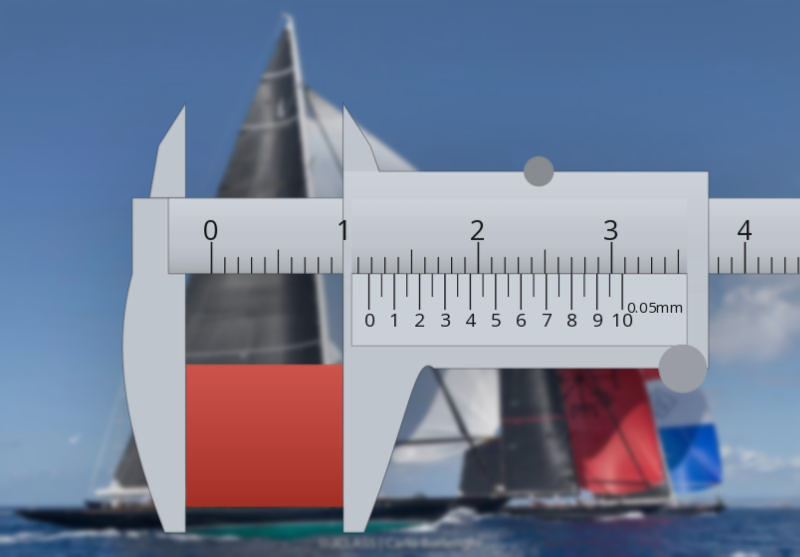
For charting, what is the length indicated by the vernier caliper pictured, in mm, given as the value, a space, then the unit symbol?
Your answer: 11.8 mm
